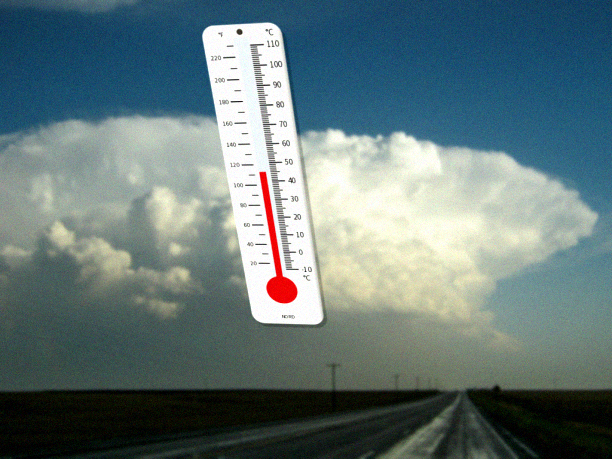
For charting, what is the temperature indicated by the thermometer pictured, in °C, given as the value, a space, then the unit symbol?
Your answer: 45 °C
